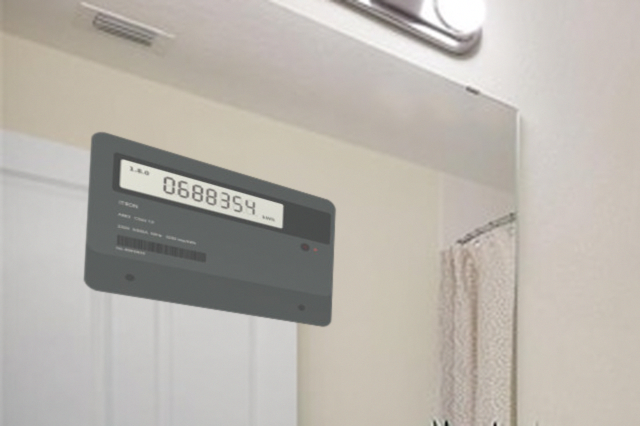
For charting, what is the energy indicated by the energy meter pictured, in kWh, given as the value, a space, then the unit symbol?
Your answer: 688354 kWh
